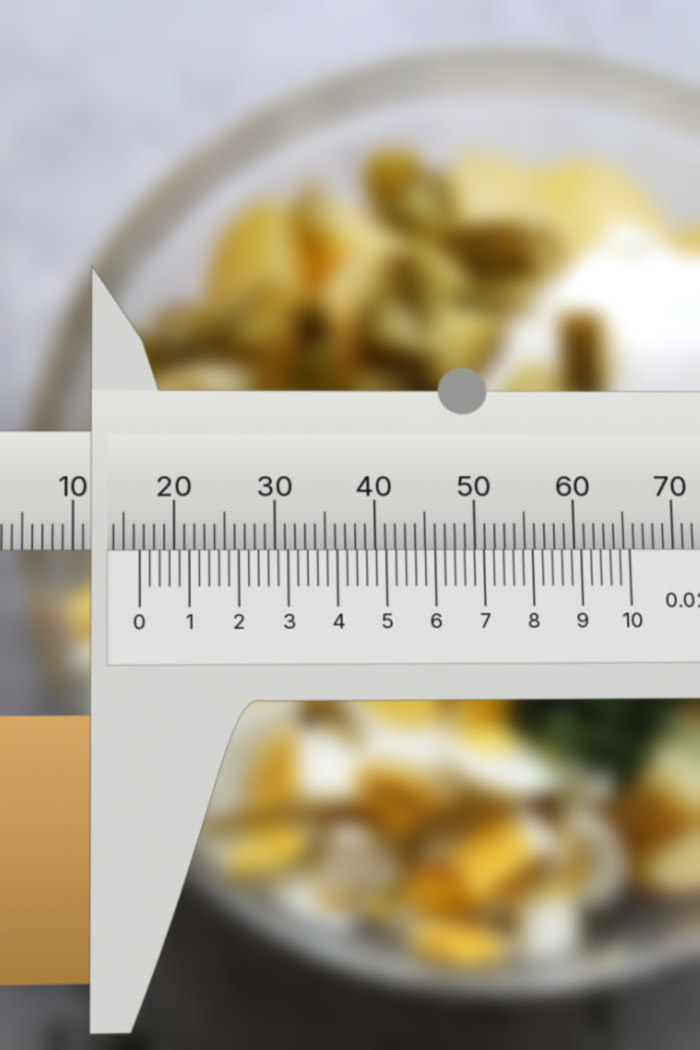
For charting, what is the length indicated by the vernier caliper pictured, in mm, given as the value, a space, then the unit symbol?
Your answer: 16.6 mm
